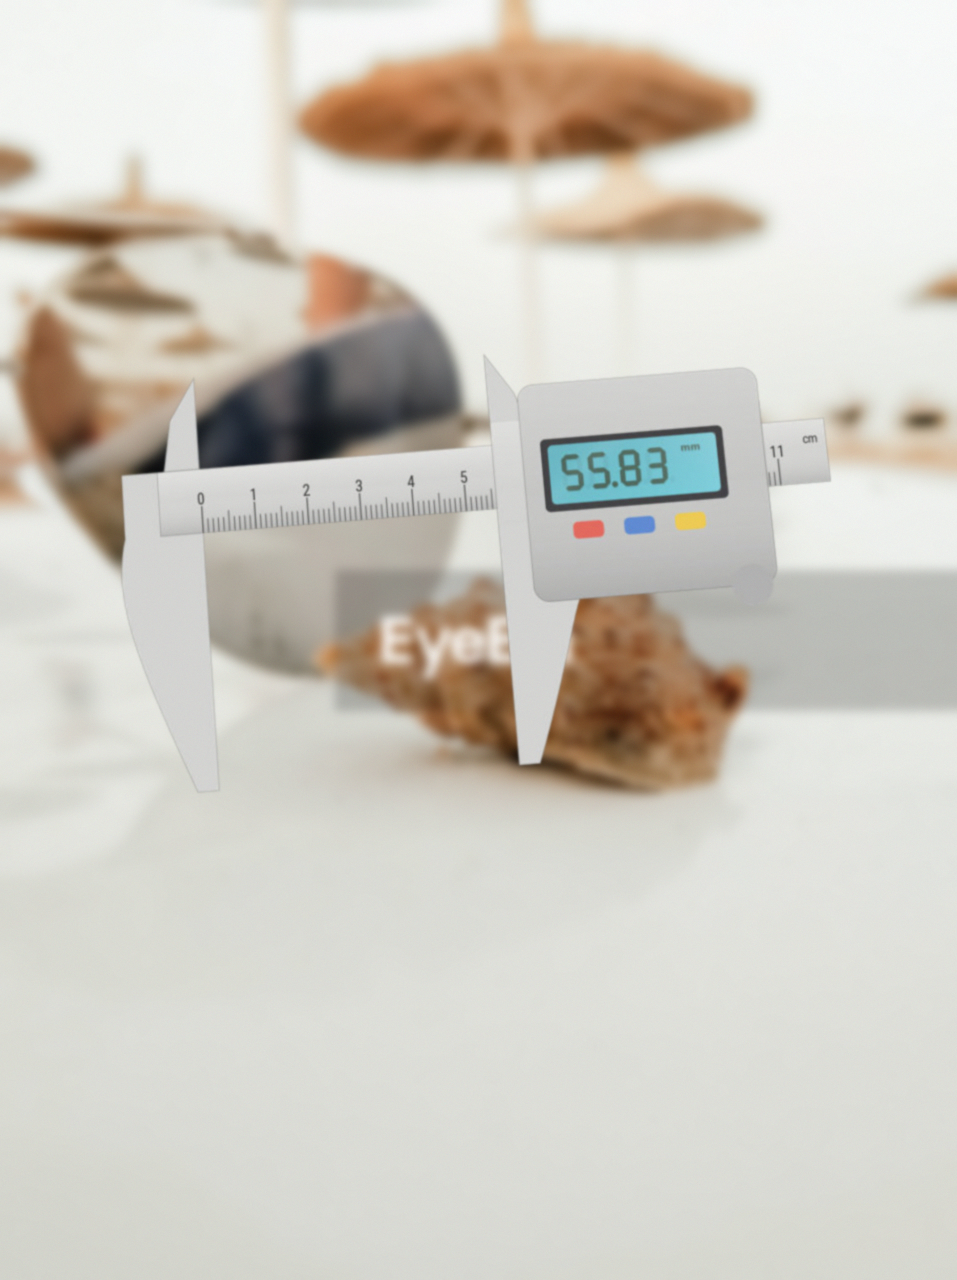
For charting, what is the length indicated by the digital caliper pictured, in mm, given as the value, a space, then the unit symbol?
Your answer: 55.83 mm
